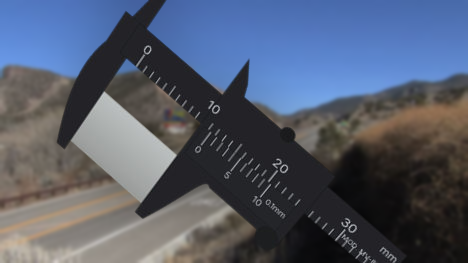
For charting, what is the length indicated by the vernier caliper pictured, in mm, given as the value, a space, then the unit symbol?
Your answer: 11.4 mm
